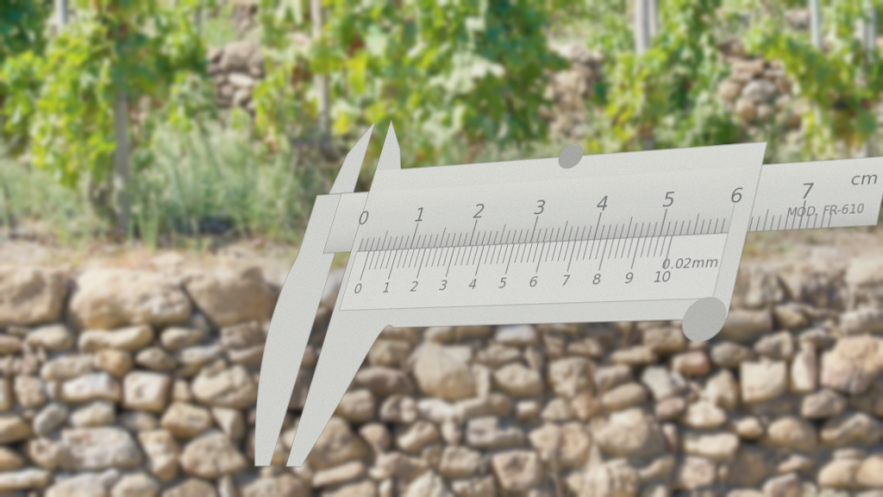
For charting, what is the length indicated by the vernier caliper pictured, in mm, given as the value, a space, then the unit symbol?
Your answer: 2.8 mm
